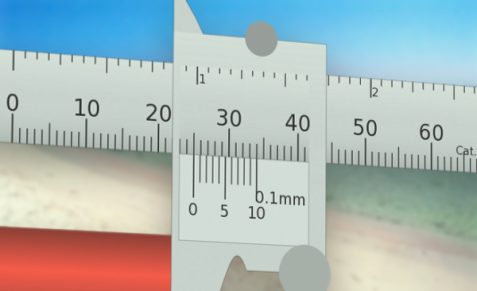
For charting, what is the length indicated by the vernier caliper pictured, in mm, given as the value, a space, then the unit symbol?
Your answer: 25.0 mm
